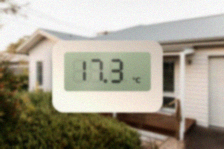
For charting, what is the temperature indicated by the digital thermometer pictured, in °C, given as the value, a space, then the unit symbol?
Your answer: 17.3 °C
